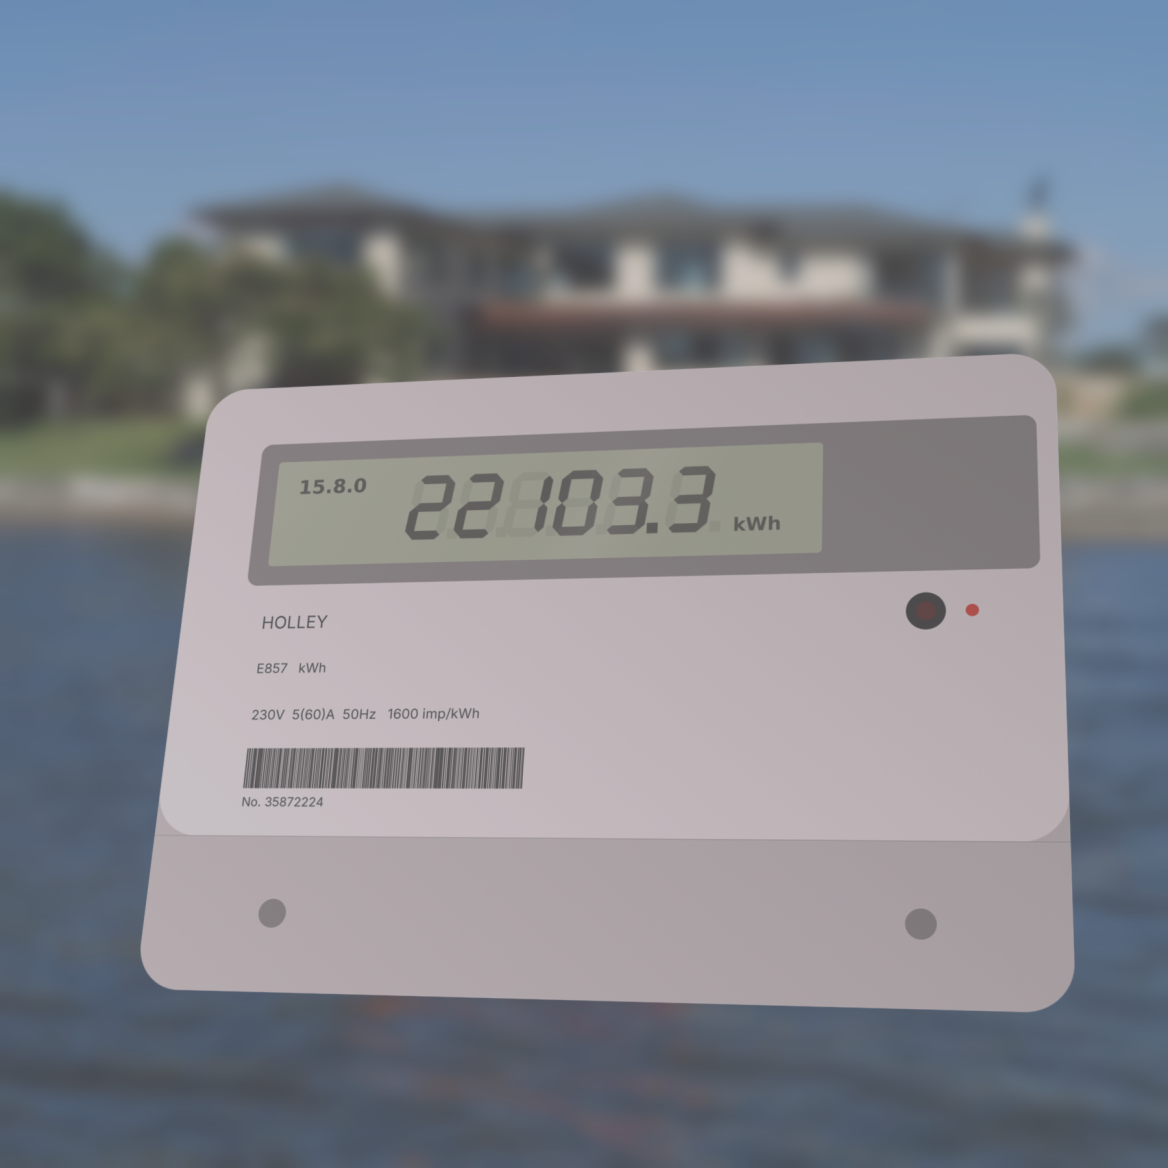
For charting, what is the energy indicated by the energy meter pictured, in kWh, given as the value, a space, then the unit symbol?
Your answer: 22103.3 kWh
